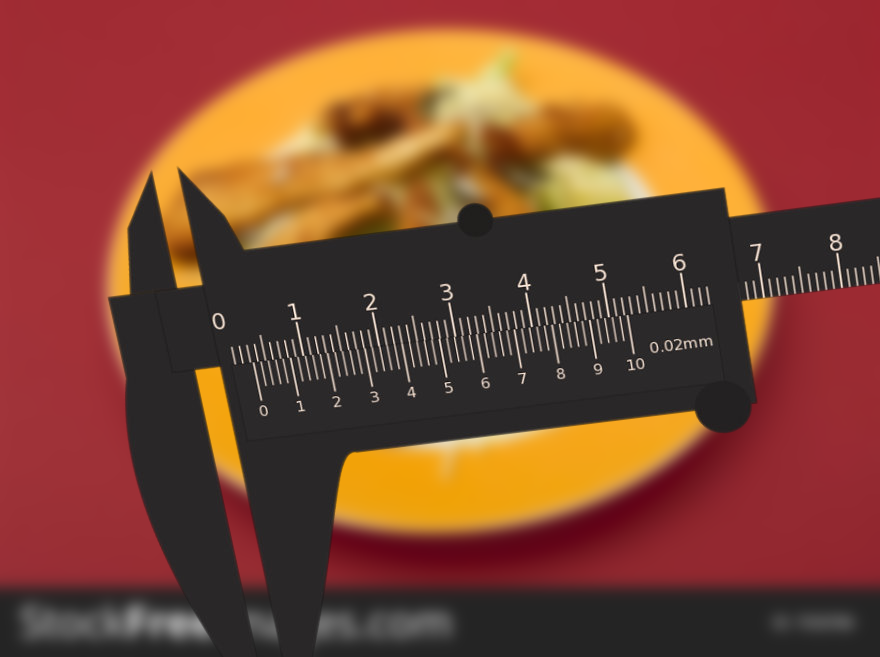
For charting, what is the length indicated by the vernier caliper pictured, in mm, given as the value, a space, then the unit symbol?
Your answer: 3.4 mm
